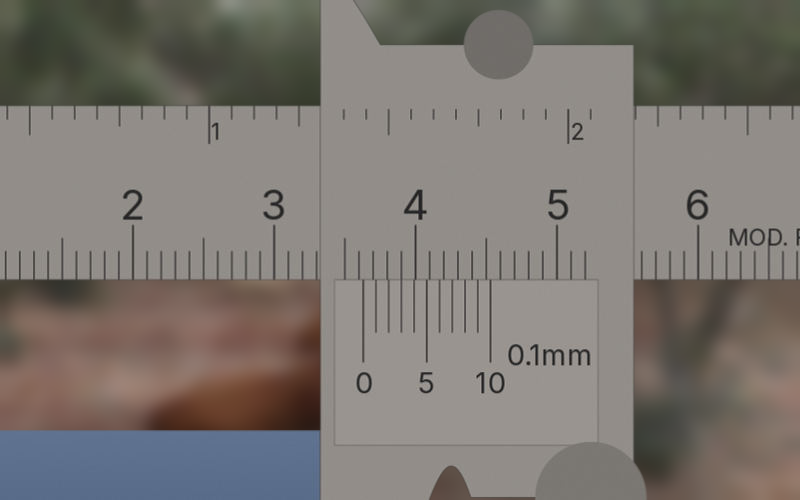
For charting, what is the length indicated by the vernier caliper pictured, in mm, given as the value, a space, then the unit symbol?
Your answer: 36.3 mm
